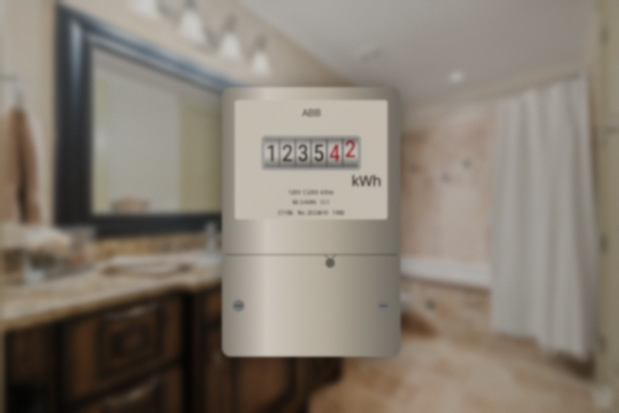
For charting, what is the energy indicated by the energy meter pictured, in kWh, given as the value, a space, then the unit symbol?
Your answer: 1235.42 kWh
